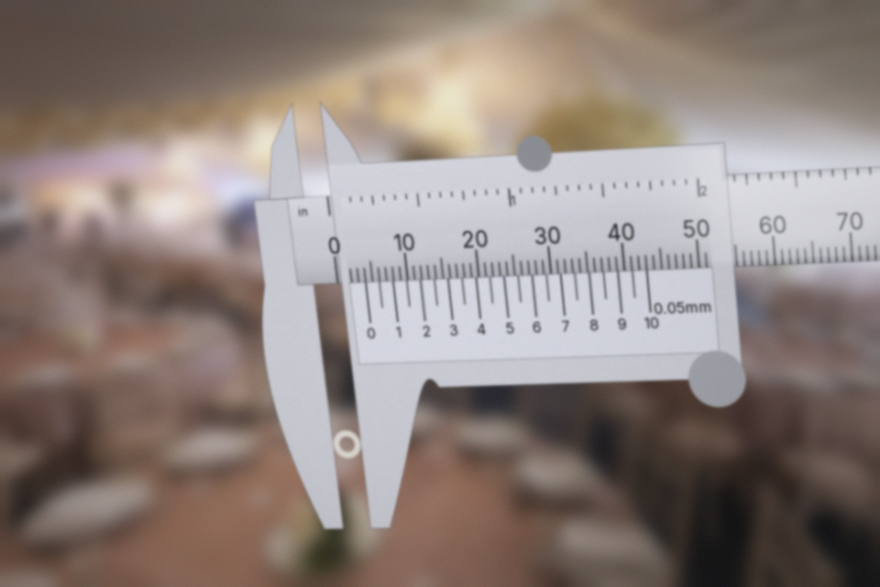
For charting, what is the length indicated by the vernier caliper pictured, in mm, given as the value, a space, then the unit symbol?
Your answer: 4.0 mm
